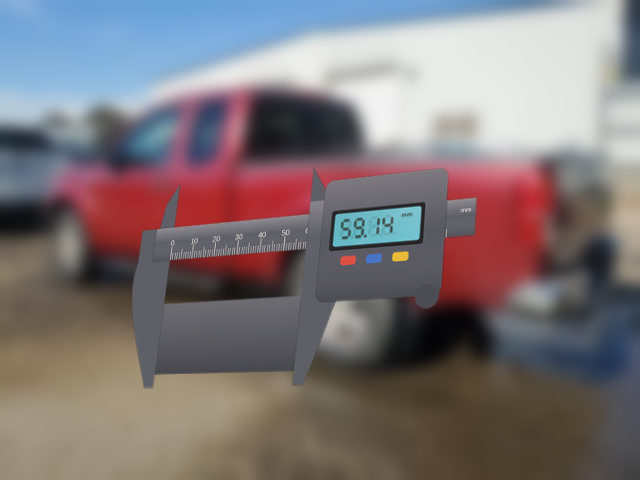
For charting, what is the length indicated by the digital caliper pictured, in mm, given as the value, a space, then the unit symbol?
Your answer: 59.14 mm
